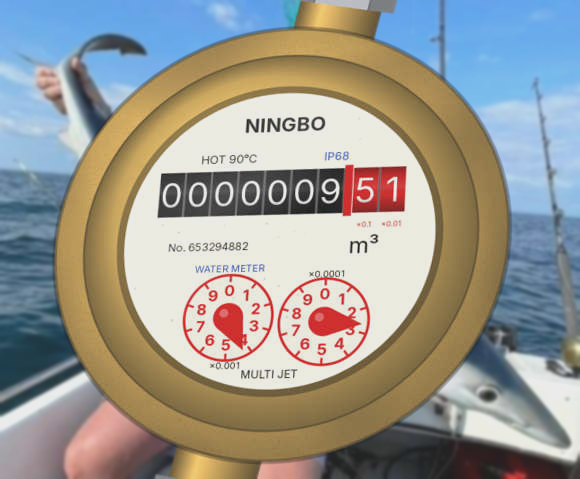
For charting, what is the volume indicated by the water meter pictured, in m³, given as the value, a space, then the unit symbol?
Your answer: 9.5142 m³
